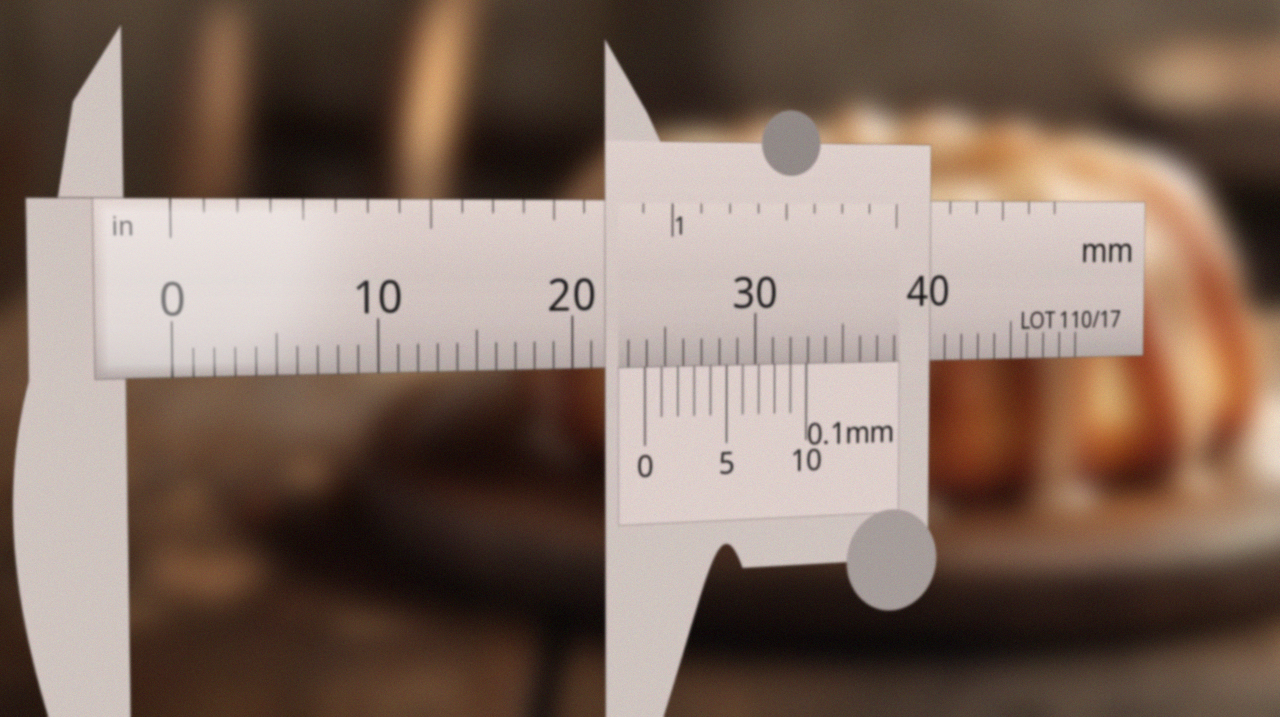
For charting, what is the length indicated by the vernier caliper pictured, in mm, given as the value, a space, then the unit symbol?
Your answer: 23.9 mm
